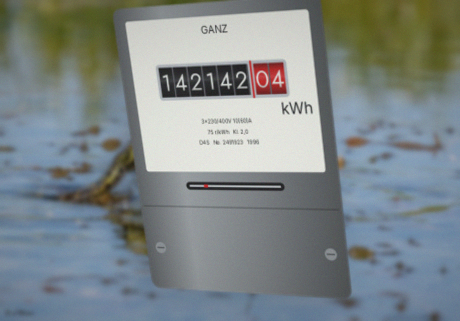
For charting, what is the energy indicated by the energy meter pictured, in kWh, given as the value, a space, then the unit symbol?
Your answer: 142142.04 kWh
